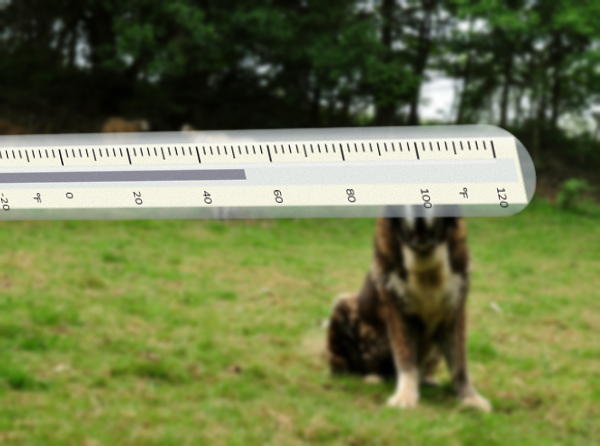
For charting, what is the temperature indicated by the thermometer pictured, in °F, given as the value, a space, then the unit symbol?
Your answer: 52 °F
